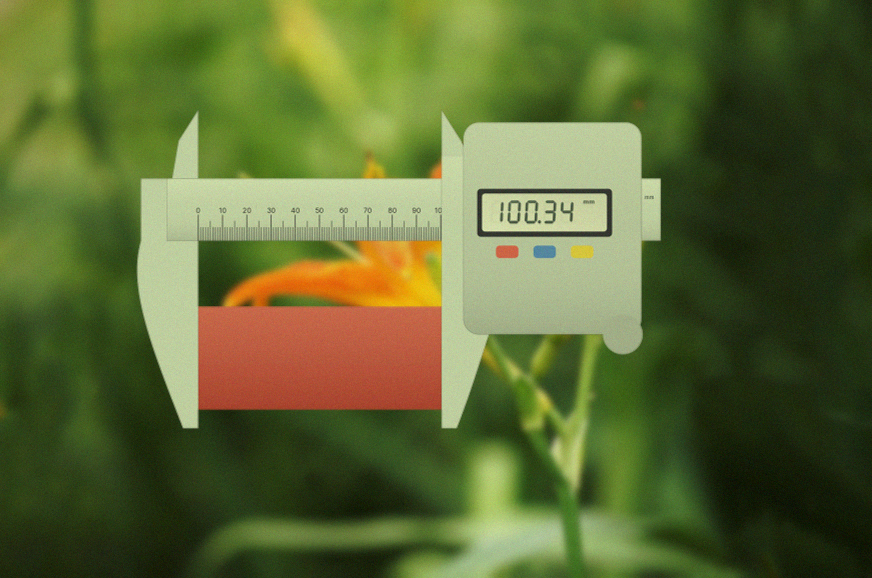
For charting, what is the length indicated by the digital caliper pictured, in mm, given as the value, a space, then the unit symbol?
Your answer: 100.34 mm
